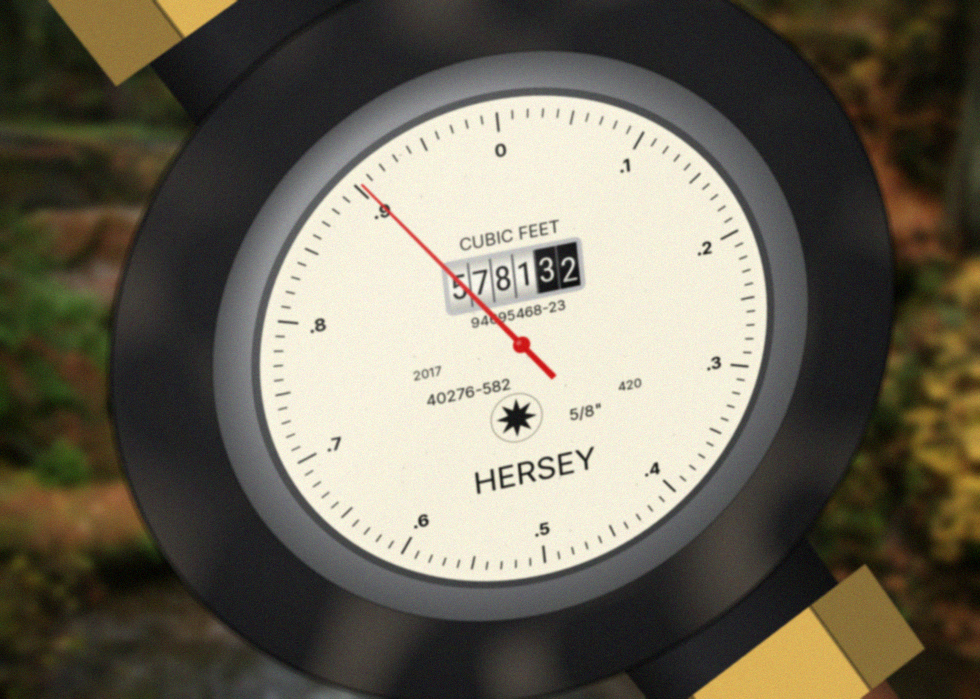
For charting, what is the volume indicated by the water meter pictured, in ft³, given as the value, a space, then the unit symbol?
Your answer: 578131.90 ft³
